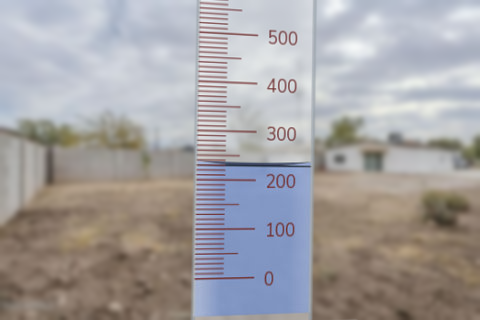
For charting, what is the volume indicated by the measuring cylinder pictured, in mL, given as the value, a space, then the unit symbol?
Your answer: 230 mL
